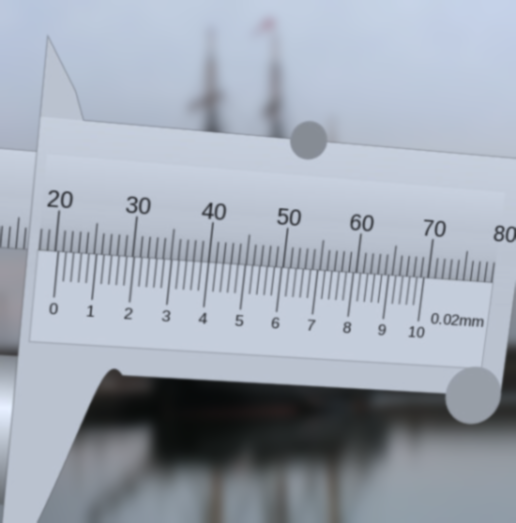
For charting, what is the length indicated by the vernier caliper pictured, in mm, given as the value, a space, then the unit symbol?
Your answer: 20.4 mm
